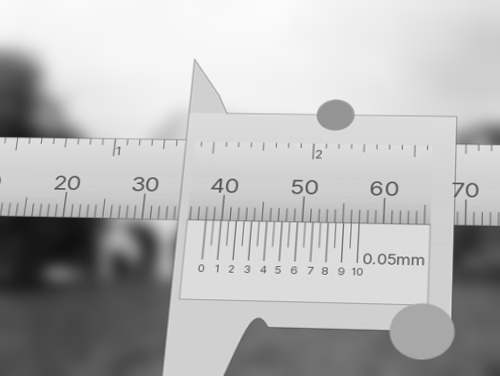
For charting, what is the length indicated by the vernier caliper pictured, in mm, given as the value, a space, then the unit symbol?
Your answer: 38.0 mm
